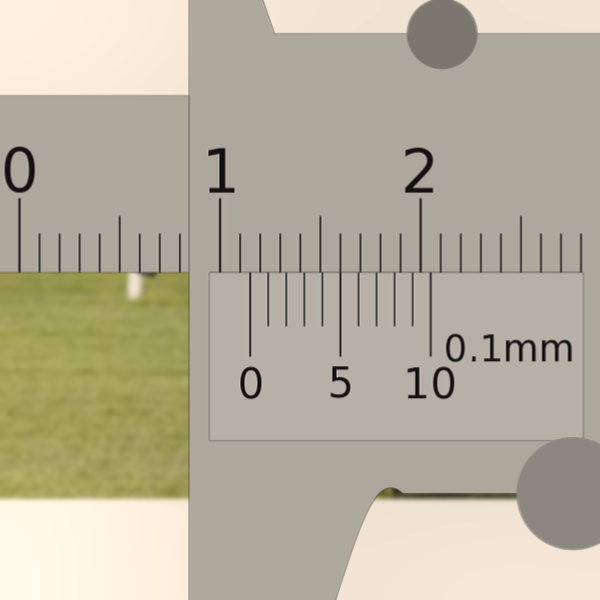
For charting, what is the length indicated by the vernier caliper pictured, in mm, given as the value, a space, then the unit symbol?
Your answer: 11.5 mm
